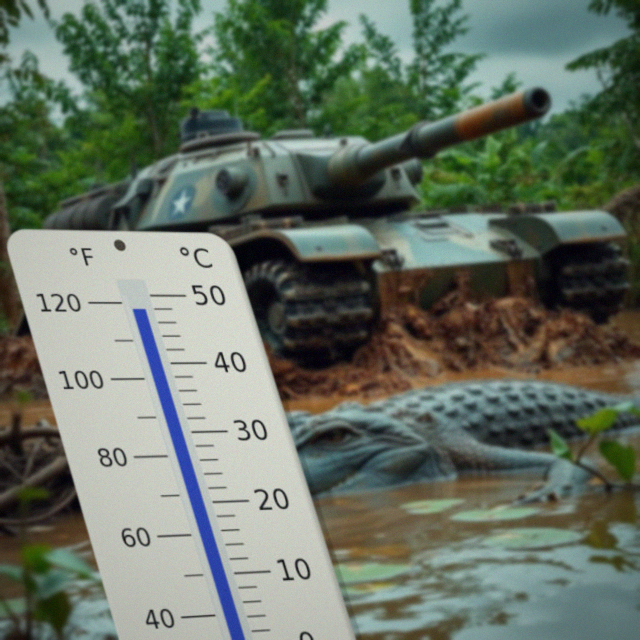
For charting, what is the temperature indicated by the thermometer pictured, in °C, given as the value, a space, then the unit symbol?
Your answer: 48 °C
